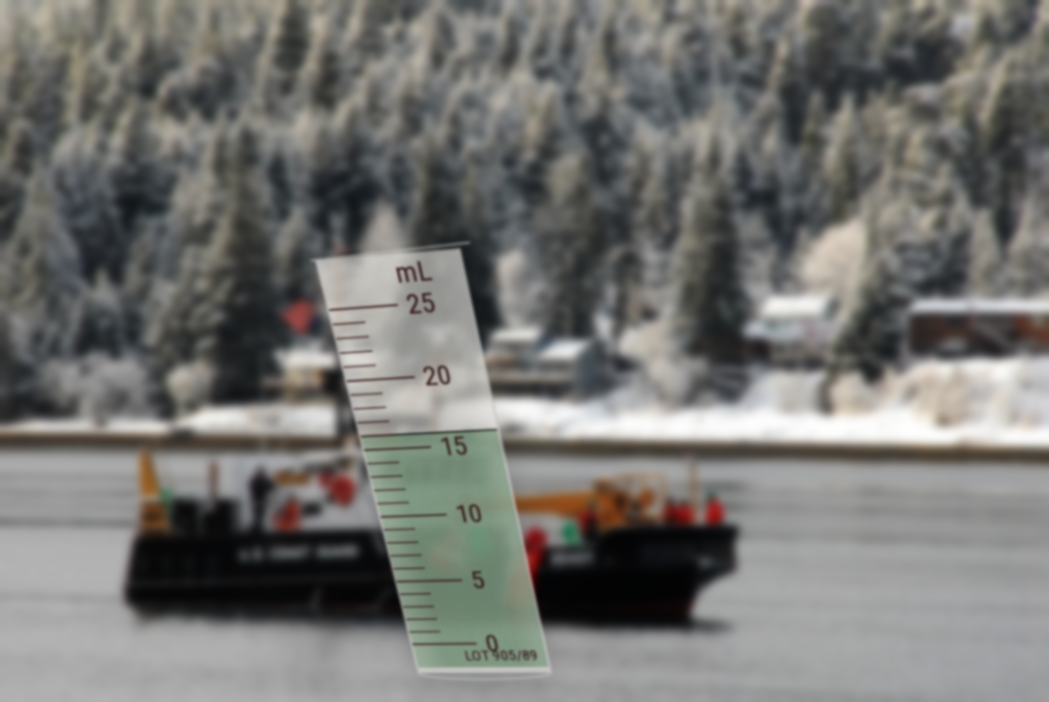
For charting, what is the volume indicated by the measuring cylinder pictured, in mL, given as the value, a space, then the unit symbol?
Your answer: 16 mL
